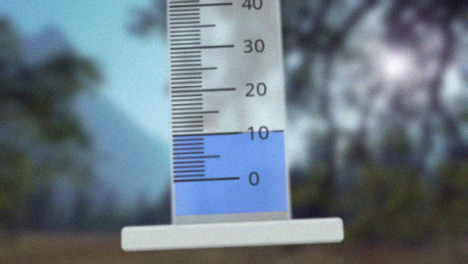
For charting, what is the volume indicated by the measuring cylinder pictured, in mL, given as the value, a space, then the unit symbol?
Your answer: 10 mL
